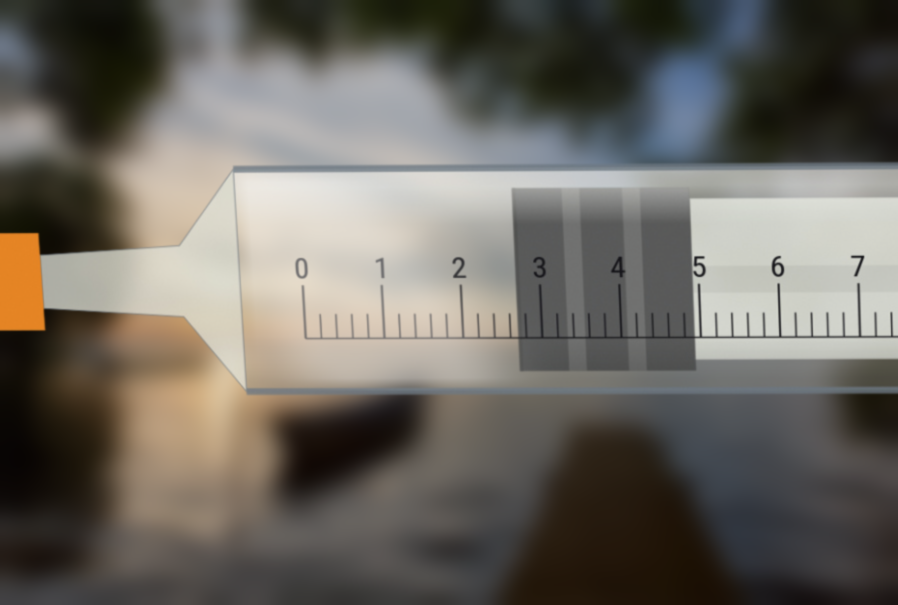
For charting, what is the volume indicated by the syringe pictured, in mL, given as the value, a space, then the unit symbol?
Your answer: 2.7 mL
